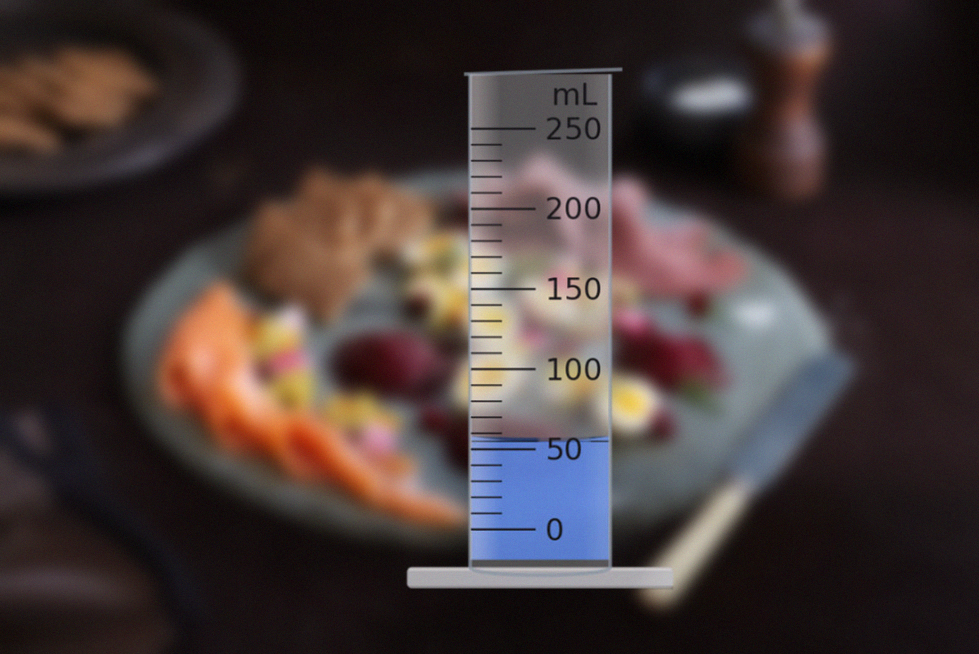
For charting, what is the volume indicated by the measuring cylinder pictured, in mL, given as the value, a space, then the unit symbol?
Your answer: 55 mL
